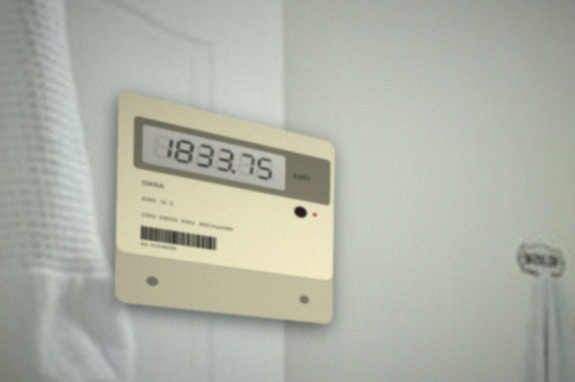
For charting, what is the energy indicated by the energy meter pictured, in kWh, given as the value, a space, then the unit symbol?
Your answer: 1833.75 kWh
